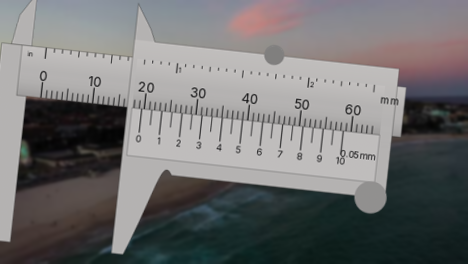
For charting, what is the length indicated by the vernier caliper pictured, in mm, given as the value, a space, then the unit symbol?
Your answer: 19.5 mm
